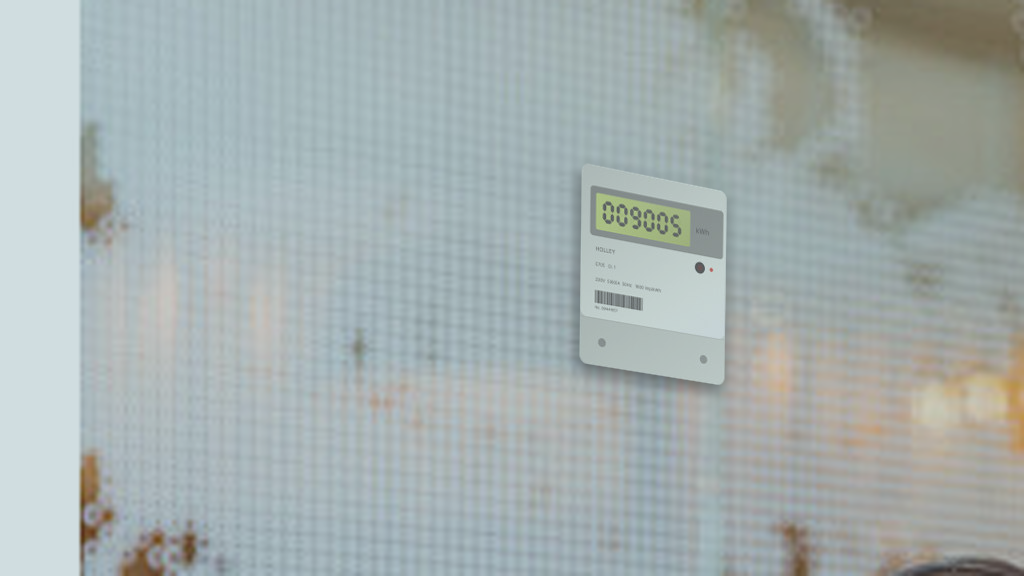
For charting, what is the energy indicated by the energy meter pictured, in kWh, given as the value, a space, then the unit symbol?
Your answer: 9005 kWh
